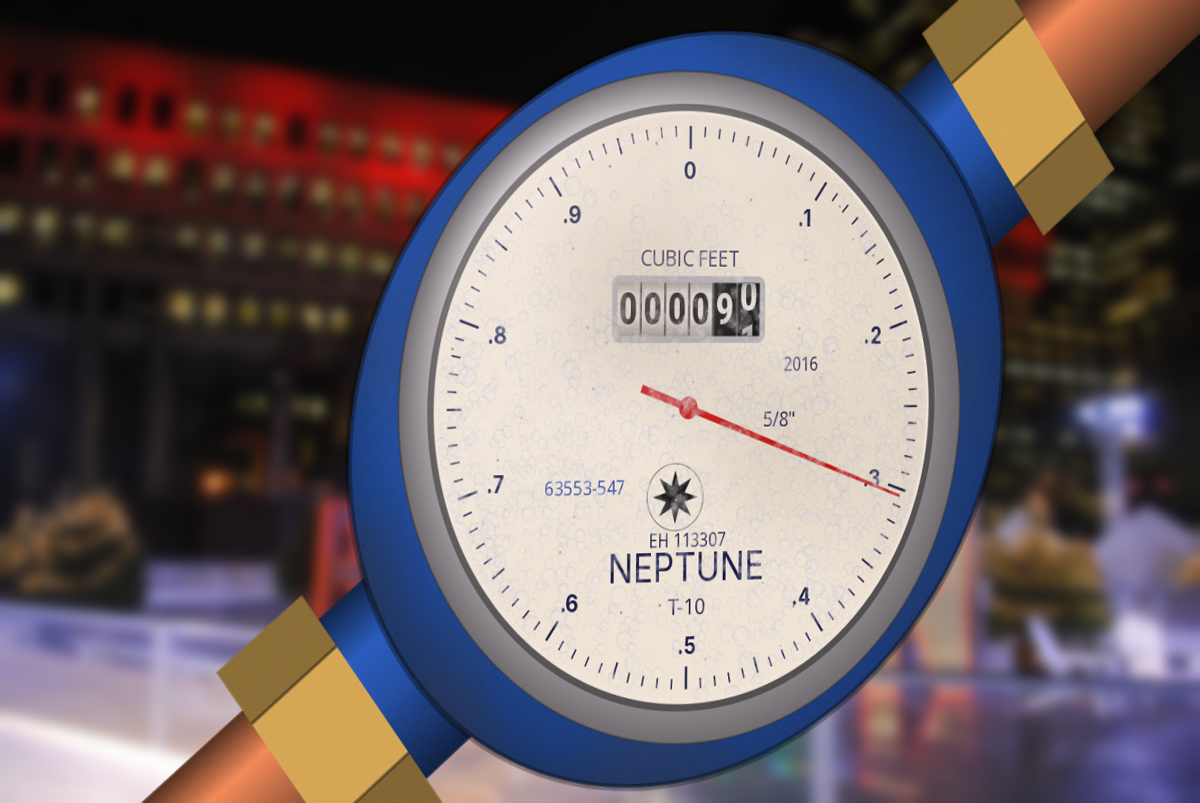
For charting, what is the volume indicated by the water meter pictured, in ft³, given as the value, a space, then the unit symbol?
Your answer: 90.30 ft³
